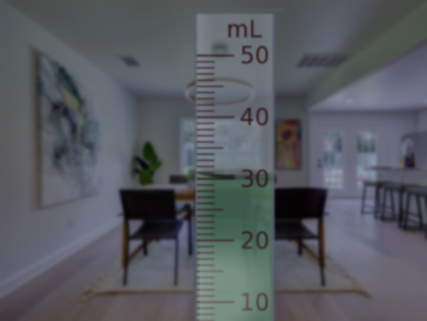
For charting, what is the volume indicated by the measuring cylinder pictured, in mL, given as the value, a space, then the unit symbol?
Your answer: 30 mL
